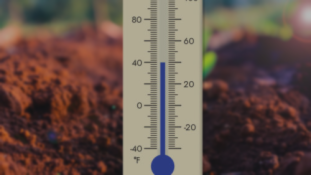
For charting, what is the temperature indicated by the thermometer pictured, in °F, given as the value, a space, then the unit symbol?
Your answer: 40 °F
